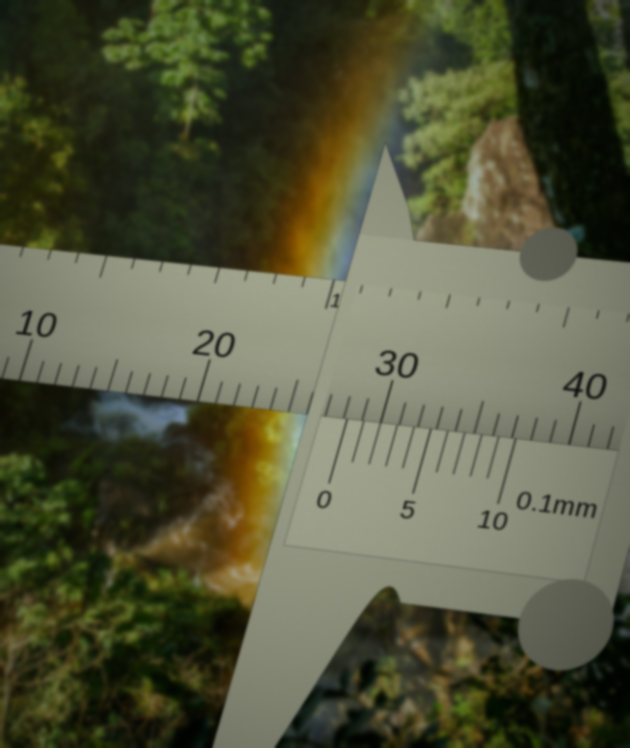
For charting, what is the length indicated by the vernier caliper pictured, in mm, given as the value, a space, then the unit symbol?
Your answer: 28.2 mm
